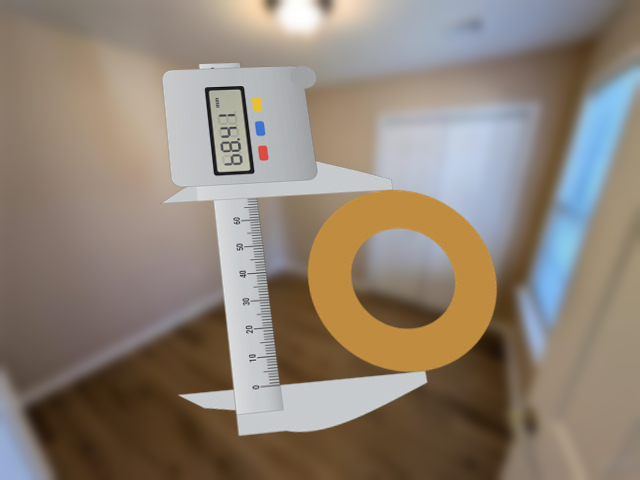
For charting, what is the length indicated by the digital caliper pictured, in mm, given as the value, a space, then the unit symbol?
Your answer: 68.41 mm
